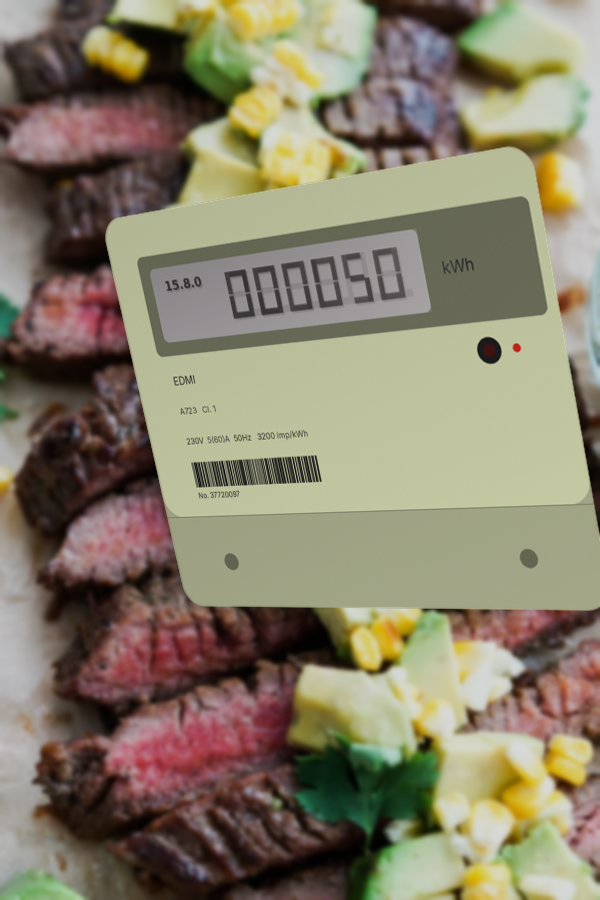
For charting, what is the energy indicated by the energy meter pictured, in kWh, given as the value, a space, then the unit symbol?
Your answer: 50 kWh
